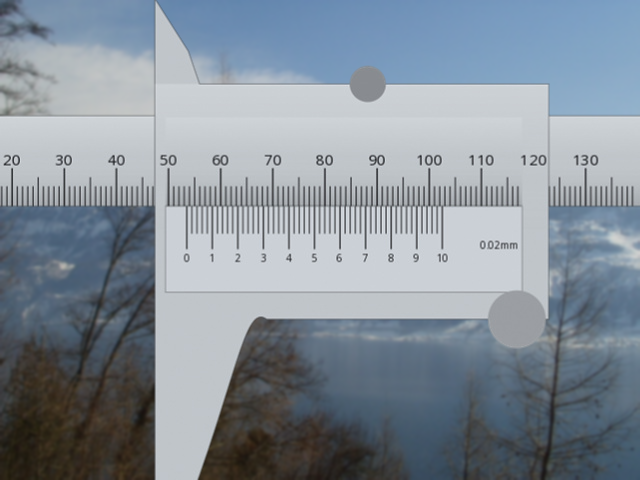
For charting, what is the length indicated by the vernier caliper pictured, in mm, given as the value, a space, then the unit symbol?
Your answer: 53.5 mm
